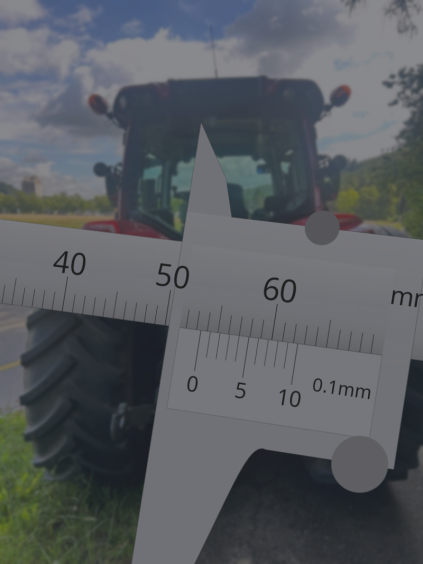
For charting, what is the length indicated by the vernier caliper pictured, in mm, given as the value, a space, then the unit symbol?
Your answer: 53.4 mm
